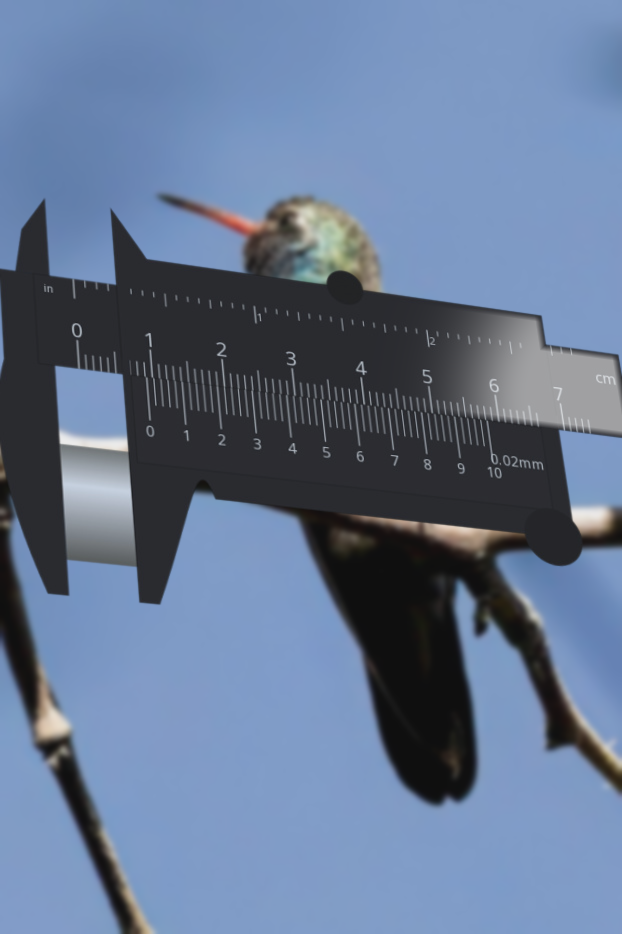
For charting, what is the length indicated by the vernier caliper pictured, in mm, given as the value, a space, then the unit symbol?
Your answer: 9.2 mm
